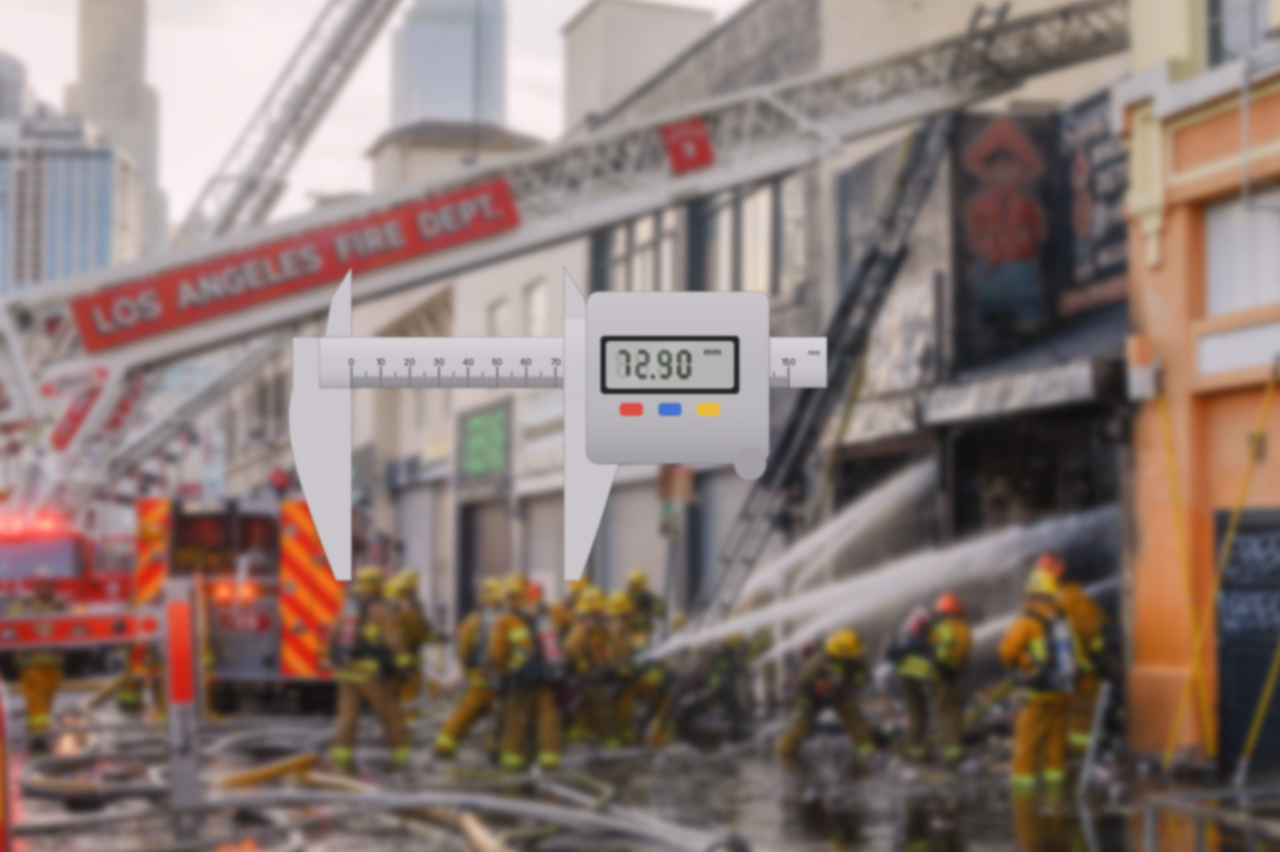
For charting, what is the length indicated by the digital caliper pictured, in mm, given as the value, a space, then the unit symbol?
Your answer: 72.90 mm
